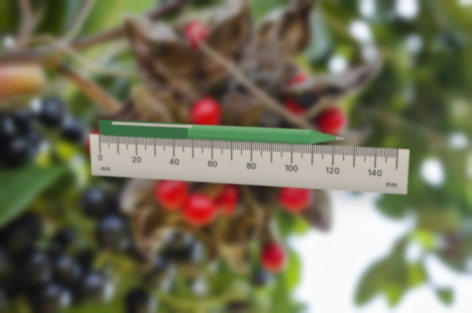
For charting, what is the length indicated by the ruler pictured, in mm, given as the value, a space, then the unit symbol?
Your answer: 125 mm
